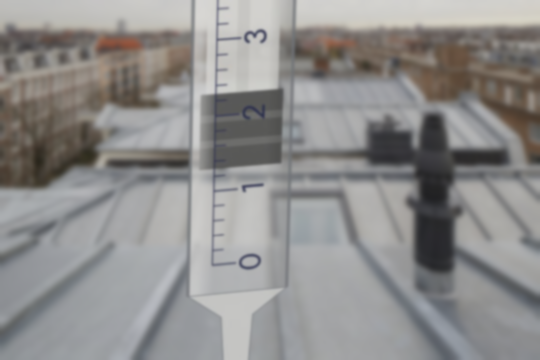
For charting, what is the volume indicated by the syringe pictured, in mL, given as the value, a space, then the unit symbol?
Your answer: 1.3 mL
